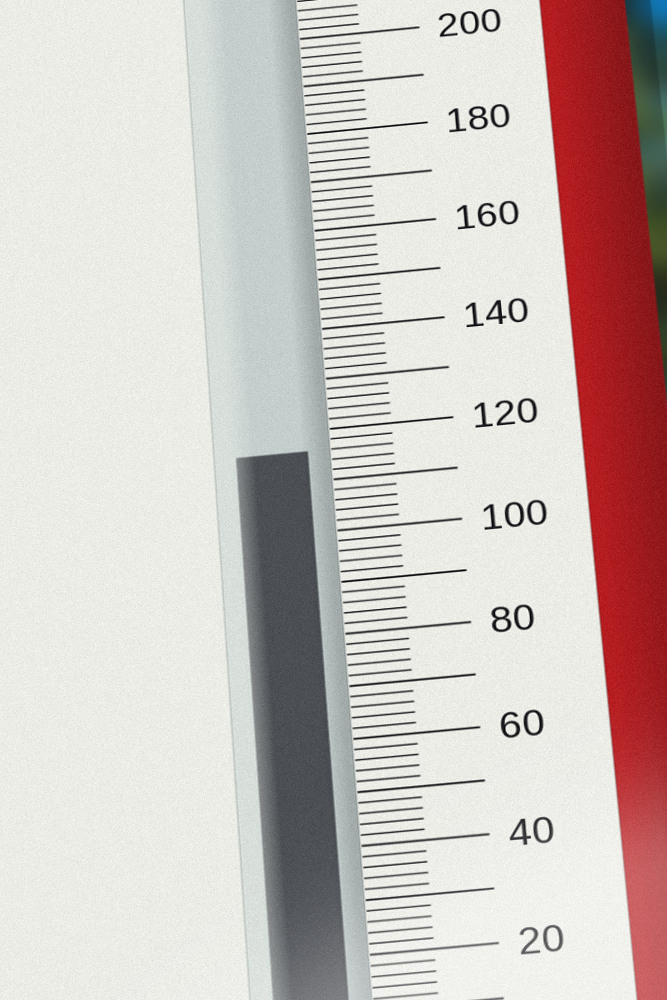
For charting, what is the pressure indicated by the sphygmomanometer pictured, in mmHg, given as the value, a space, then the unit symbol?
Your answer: 116 mmHg
